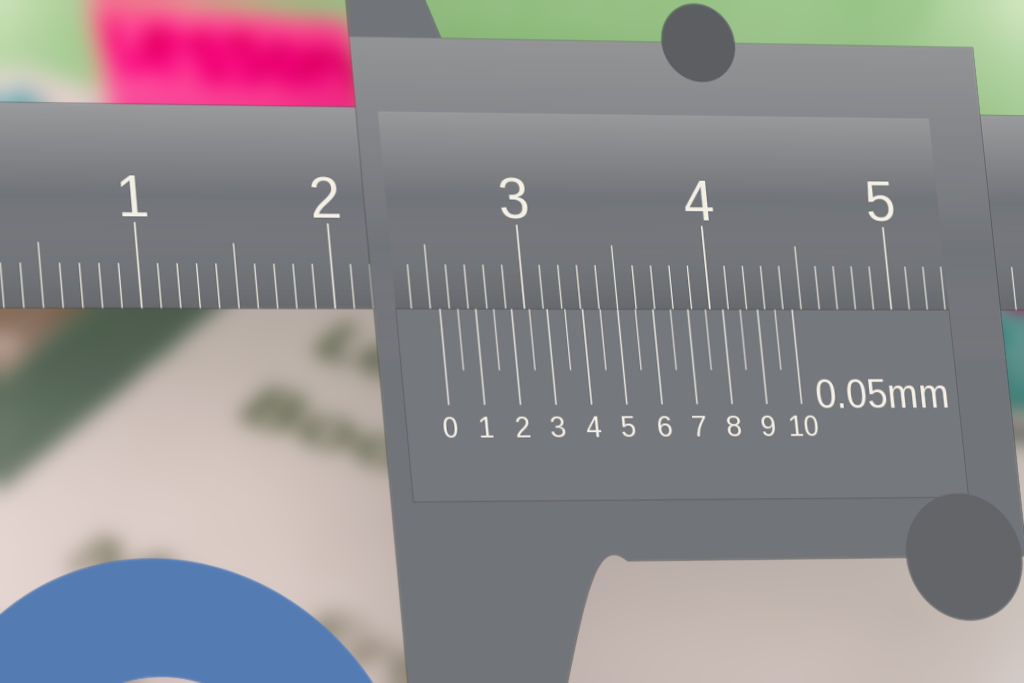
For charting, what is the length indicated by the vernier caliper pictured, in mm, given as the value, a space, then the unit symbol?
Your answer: 25.5 mm
